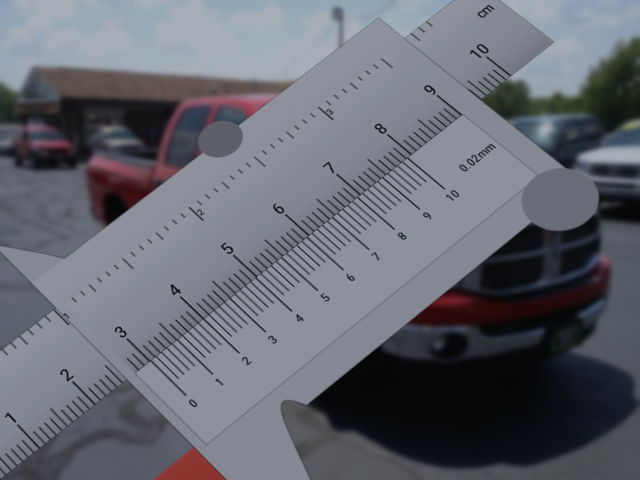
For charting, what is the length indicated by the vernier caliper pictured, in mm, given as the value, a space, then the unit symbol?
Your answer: 30.2 mm
